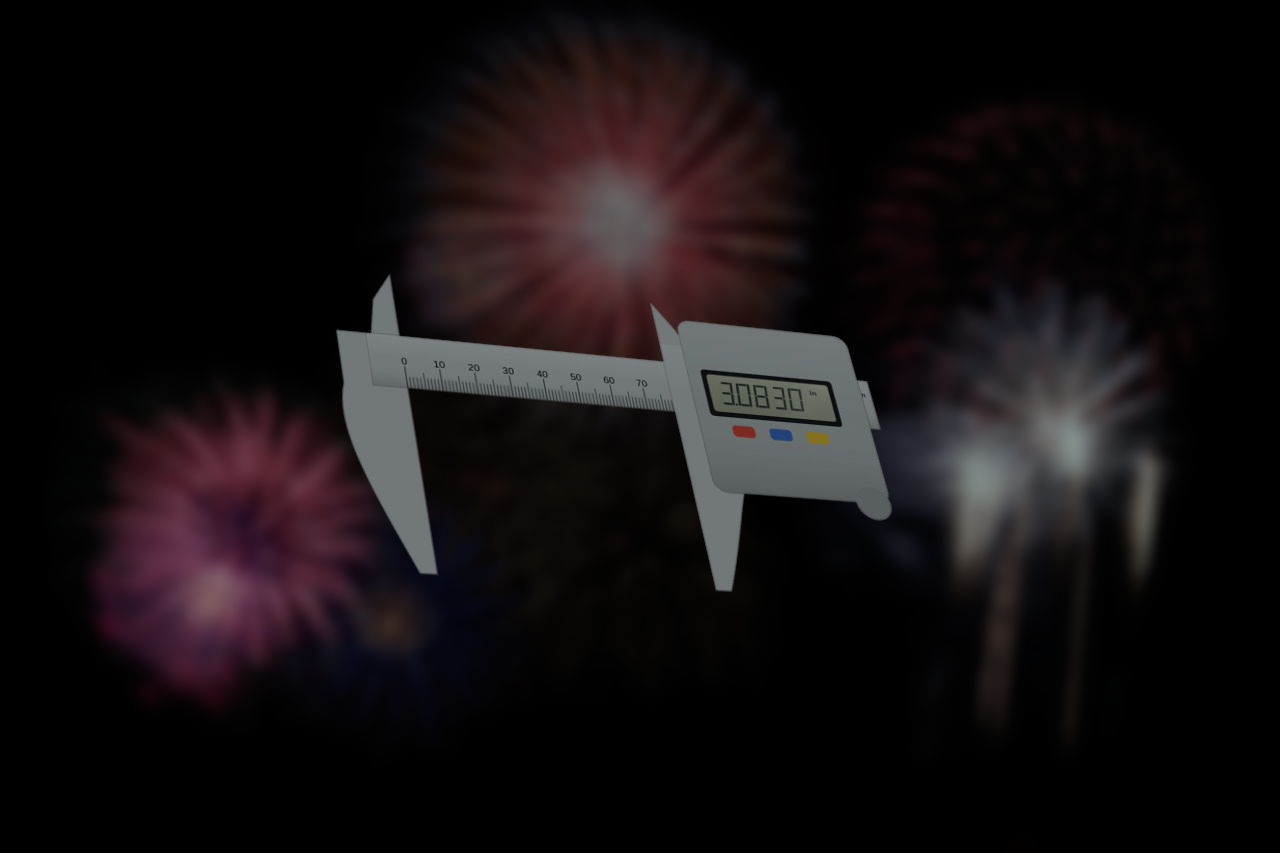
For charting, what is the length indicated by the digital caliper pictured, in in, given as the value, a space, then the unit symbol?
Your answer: 3.0830 in
